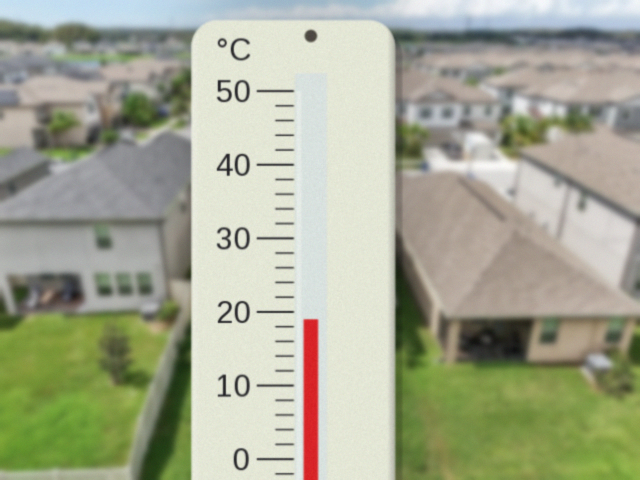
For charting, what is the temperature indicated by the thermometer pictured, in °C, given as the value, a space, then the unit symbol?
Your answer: 19 °C
